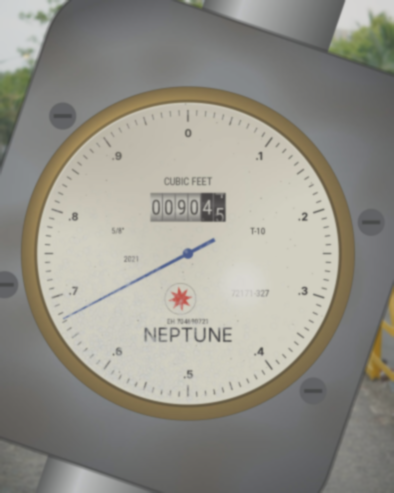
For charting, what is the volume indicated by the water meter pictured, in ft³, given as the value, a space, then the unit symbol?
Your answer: 9044.67 ft³
